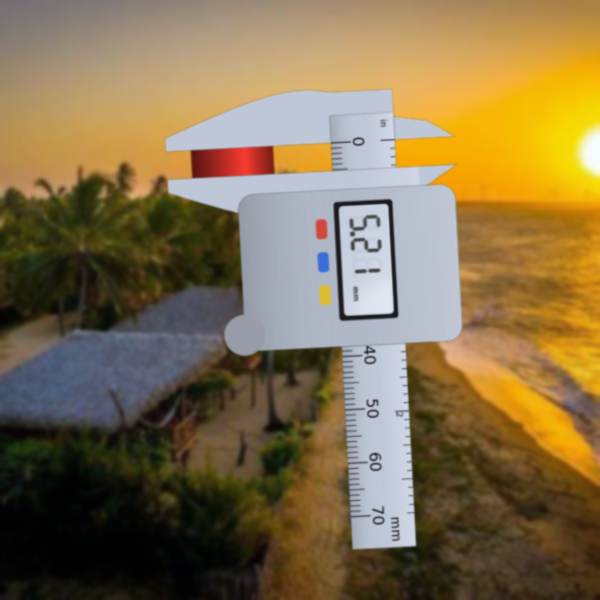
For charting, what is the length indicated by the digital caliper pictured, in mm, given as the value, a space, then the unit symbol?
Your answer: 5.21 mm
